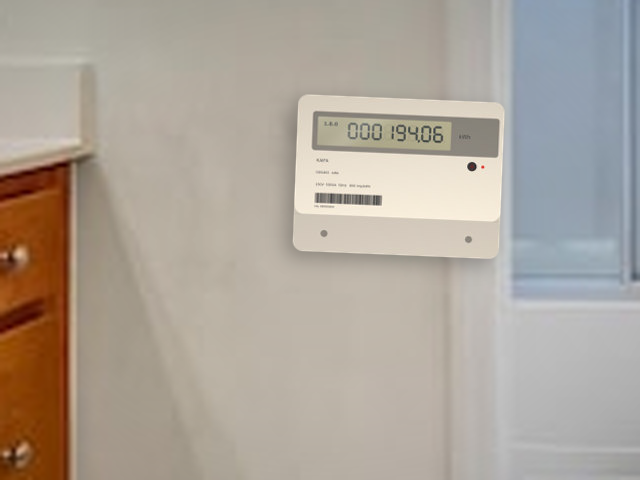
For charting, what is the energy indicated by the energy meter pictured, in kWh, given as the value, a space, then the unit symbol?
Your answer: 194.06 kWh
